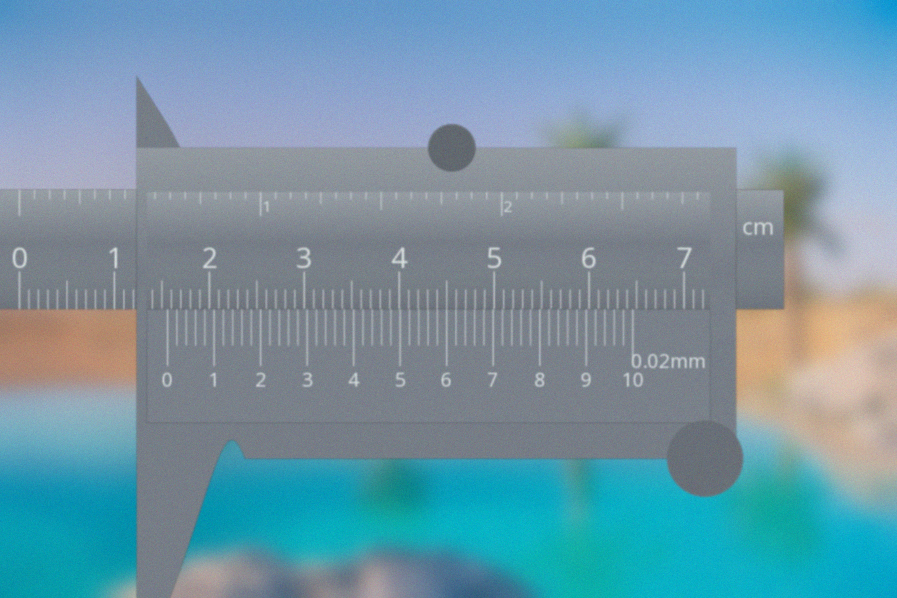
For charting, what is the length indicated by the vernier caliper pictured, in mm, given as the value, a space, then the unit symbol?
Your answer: 15.6 mm
